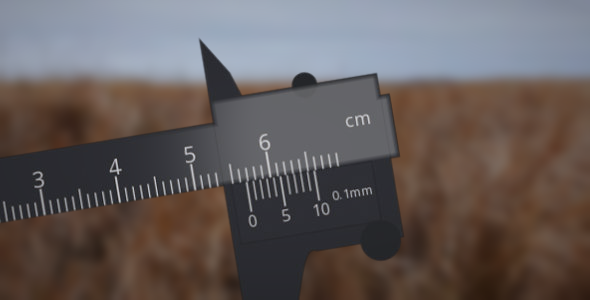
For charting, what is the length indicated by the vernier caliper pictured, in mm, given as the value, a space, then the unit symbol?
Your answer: 56.8 mm
